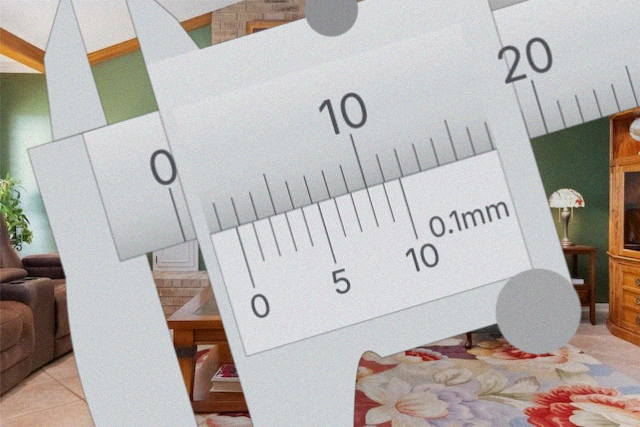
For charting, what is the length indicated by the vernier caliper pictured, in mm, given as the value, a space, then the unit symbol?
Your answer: 2.8 mm
